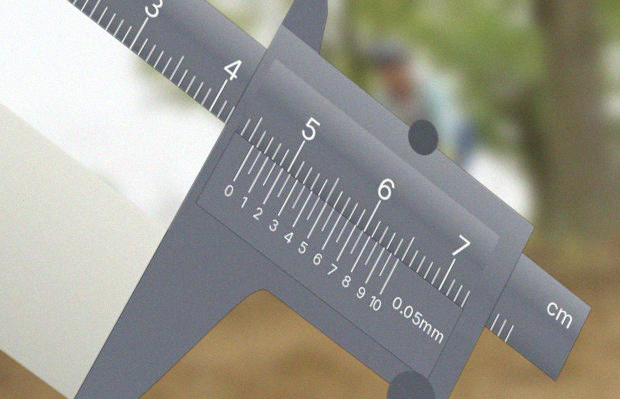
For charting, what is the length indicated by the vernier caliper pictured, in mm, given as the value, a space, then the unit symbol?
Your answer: 45.6 mm
